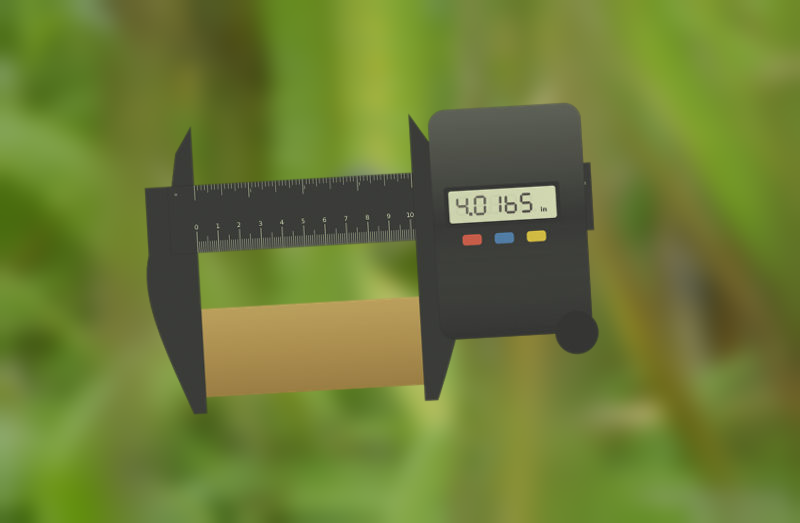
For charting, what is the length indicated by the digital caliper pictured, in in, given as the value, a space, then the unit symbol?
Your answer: 4.0165 in
